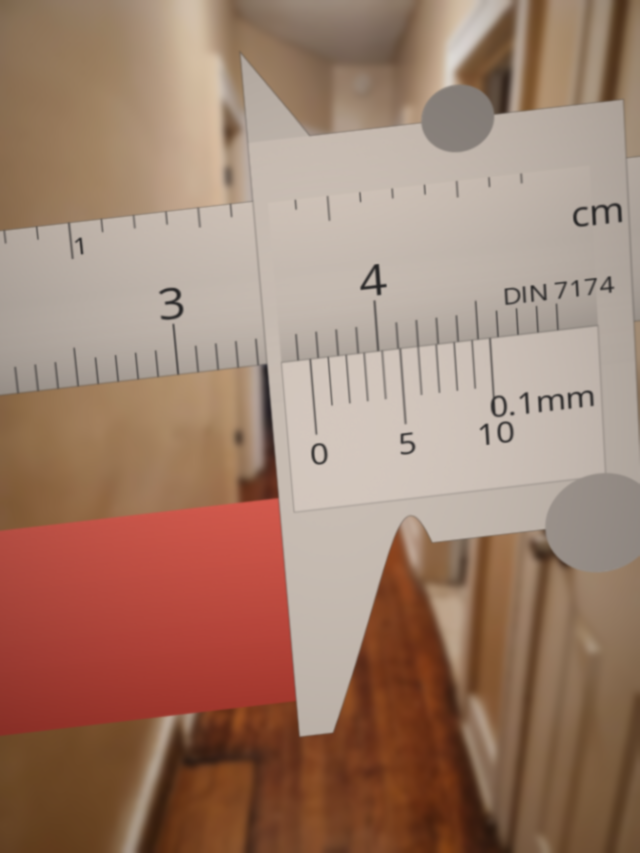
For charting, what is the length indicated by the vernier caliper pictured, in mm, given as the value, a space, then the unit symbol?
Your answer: 36.6 mm
